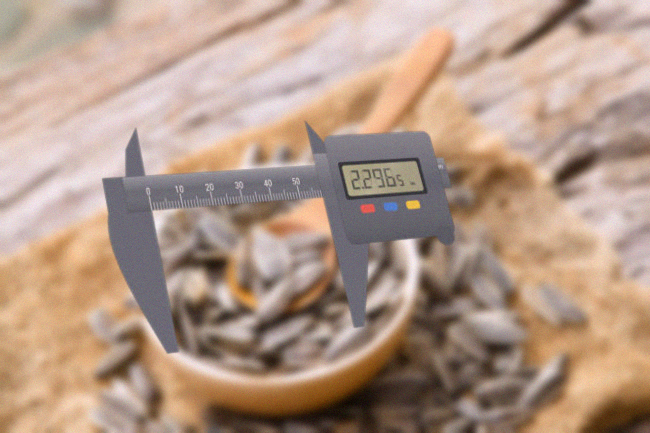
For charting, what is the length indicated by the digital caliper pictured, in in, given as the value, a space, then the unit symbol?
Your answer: 2.2965 in
